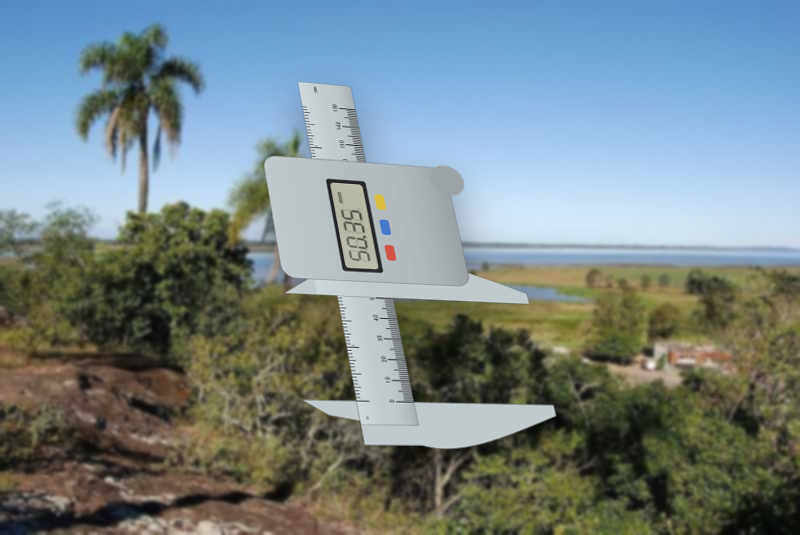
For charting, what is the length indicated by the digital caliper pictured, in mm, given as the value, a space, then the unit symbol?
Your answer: 50.35 mm
